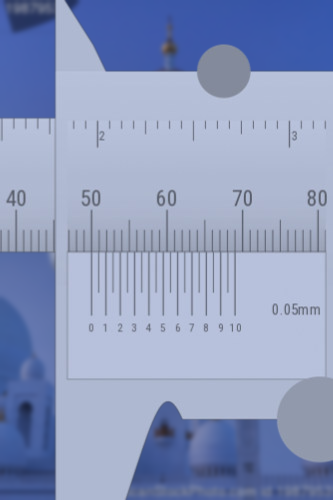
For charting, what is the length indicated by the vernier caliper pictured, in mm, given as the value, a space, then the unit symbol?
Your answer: 50.0 mm
